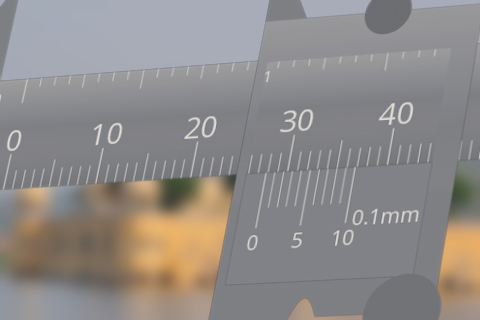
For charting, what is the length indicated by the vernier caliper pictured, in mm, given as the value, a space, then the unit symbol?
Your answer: 27.8 mm
